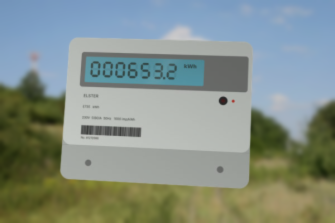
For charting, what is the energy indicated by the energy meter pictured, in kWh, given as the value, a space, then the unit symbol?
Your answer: 653.2 kWh
